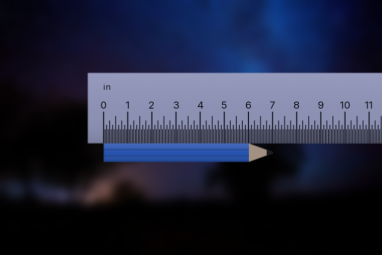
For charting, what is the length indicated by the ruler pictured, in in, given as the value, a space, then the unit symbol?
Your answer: 7 in
